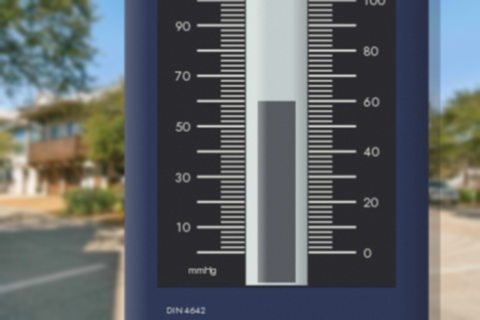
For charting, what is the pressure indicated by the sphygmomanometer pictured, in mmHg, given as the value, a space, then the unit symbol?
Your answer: 60 mmHg
